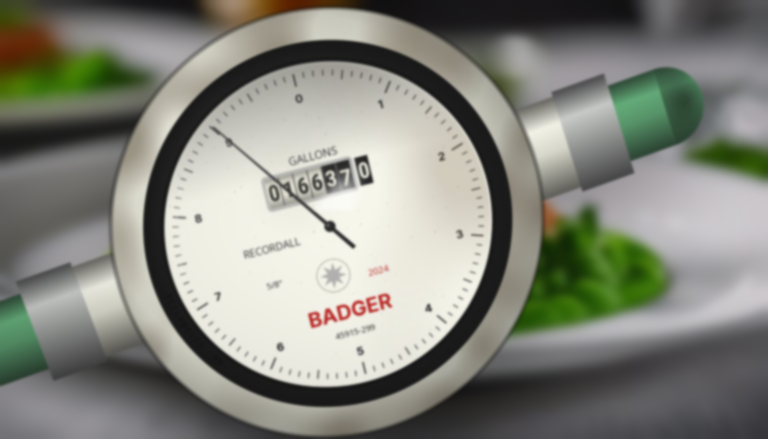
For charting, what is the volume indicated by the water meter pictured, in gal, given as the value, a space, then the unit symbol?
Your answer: 166369.0 gal
